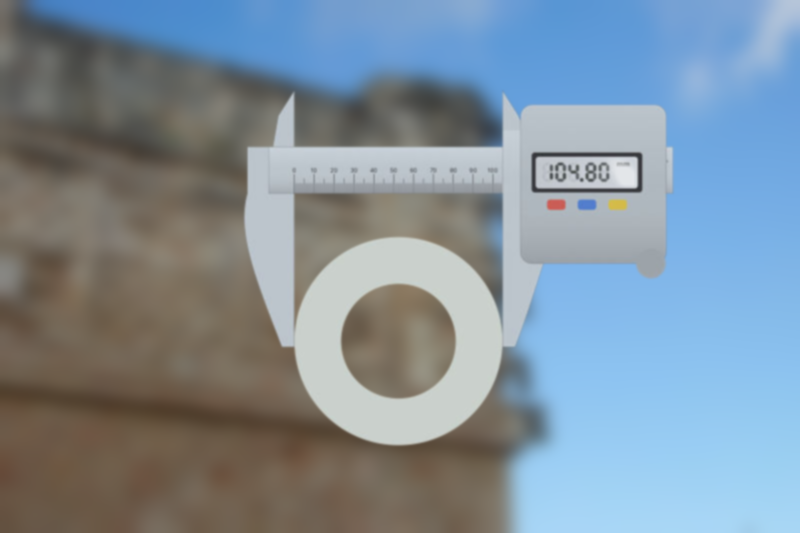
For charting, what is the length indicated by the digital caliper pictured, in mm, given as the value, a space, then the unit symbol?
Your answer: 104.80 mm
